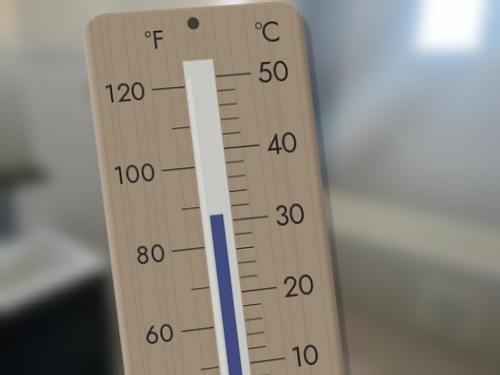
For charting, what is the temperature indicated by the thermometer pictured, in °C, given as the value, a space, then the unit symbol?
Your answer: 31 °C
